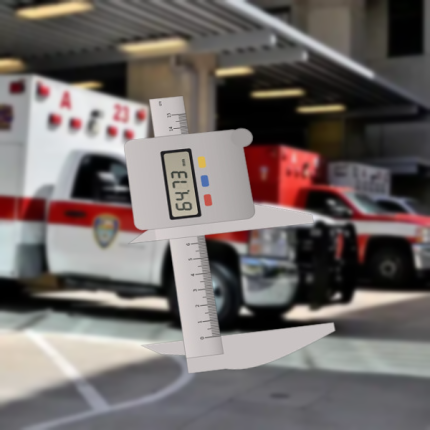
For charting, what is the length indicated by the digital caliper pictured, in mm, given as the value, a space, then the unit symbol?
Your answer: 64.73 mm
